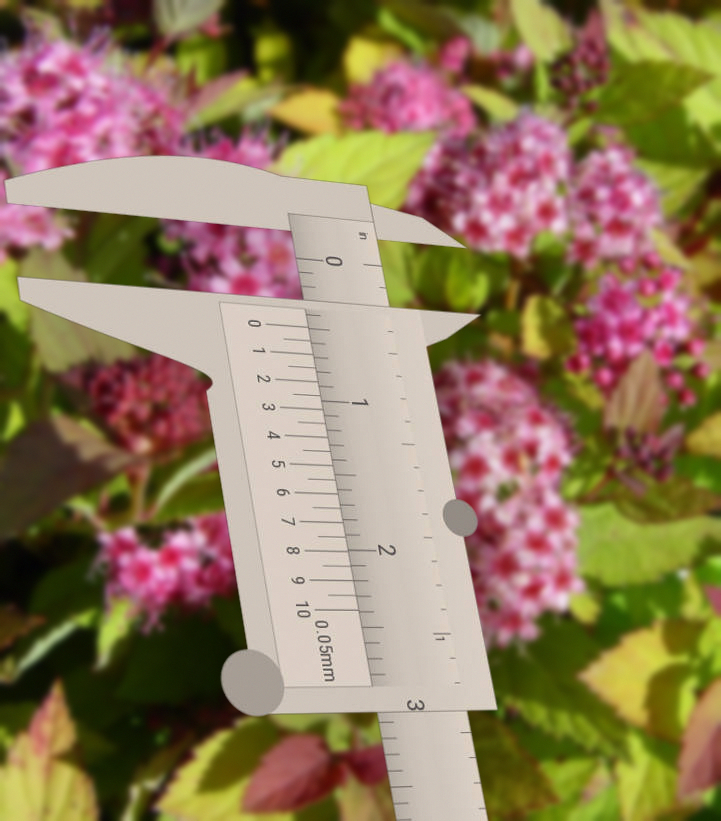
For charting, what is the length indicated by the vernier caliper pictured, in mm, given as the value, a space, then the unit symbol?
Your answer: 4.9 mm
